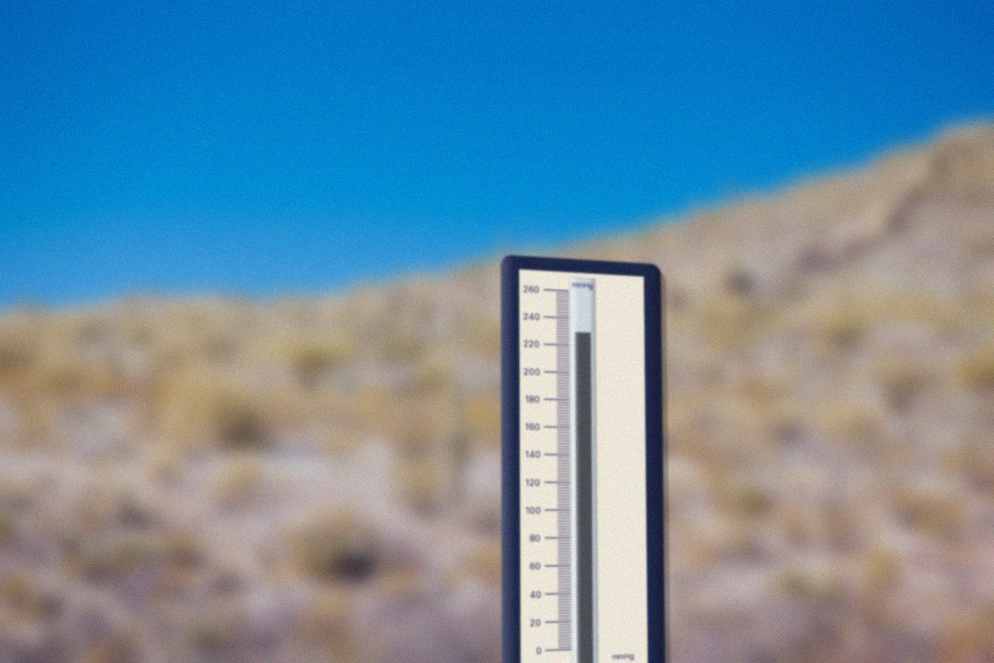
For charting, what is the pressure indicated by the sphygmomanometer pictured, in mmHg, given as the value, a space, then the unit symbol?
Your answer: 230 mmHg
